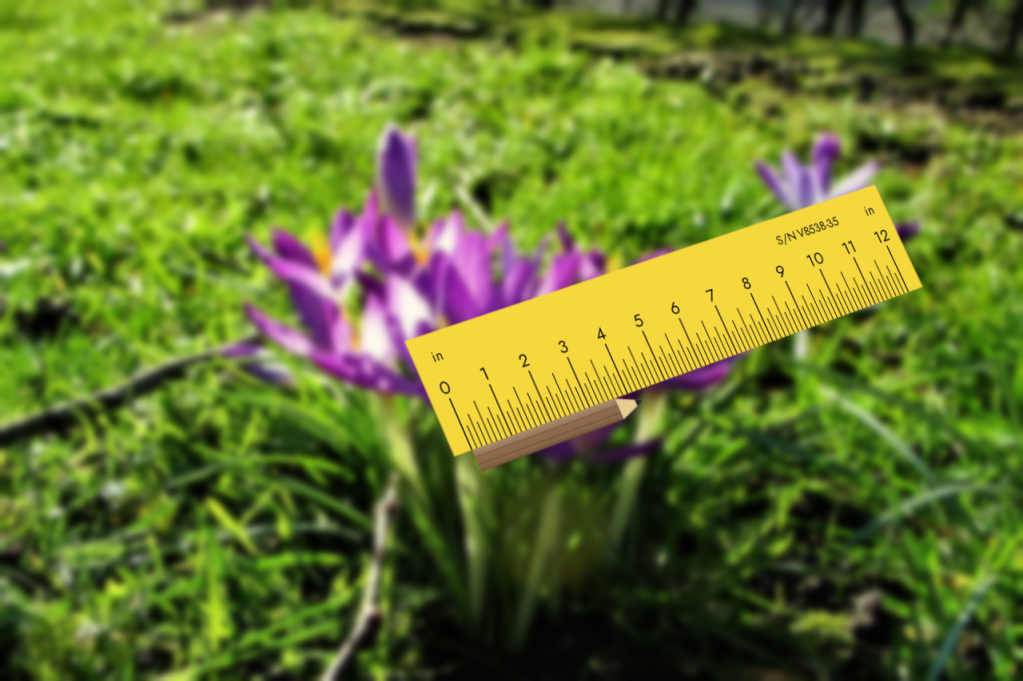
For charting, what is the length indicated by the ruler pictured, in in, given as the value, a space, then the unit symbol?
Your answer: 4.25 in
